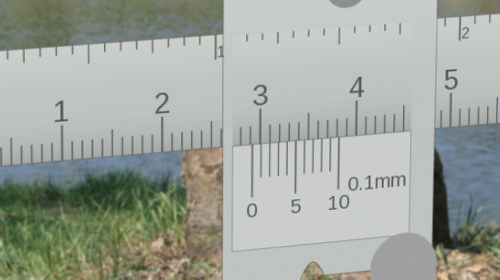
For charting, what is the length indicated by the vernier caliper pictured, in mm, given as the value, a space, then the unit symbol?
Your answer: 29.2 mm
